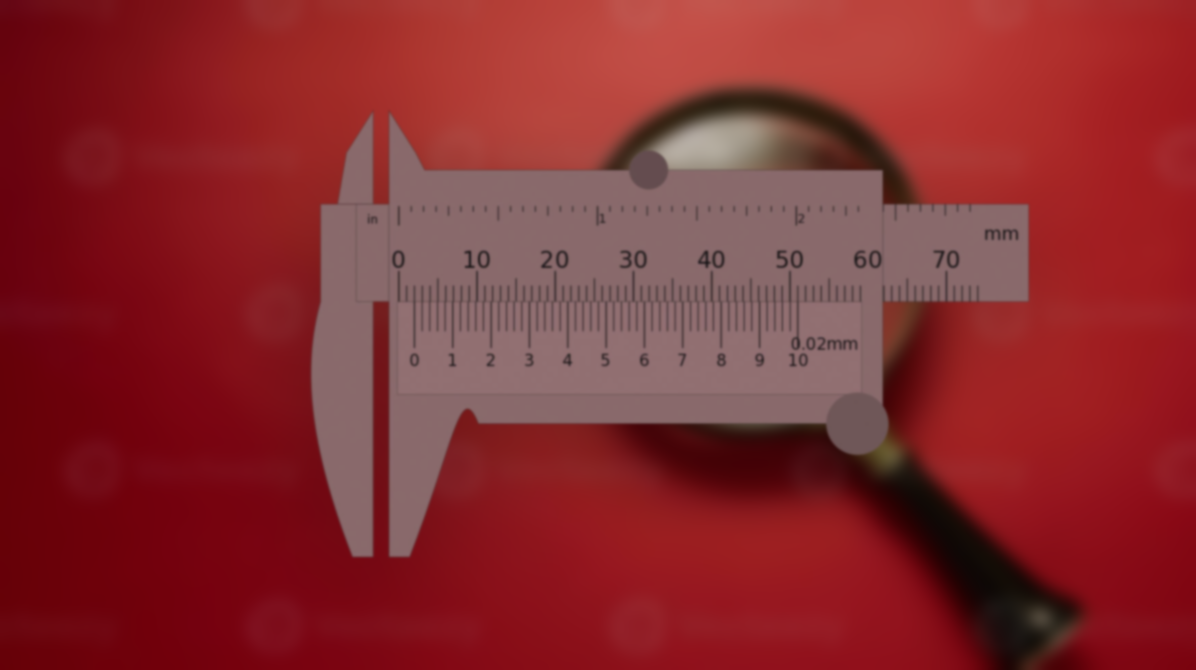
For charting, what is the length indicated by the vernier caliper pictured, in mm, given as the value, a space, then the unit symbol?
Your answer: 2.0 mm
